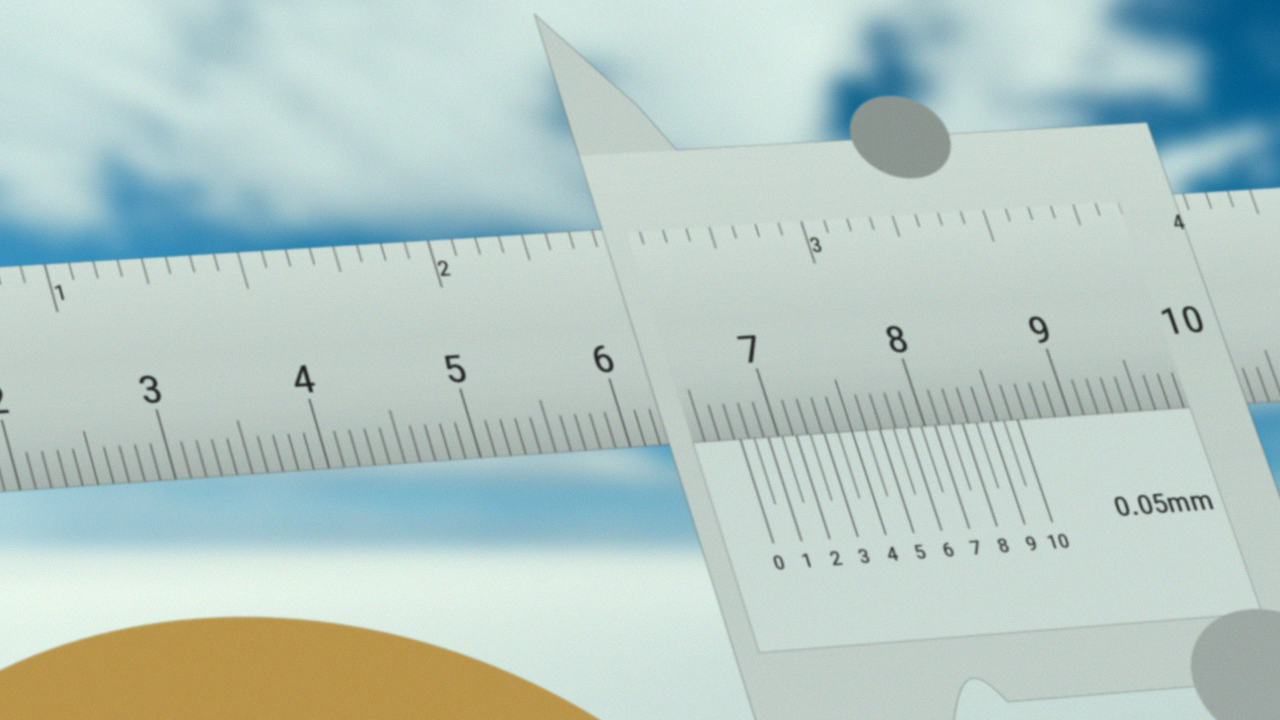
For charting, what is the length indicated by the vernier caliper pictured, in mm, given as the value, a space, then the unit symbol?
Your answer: 67.4 mm
